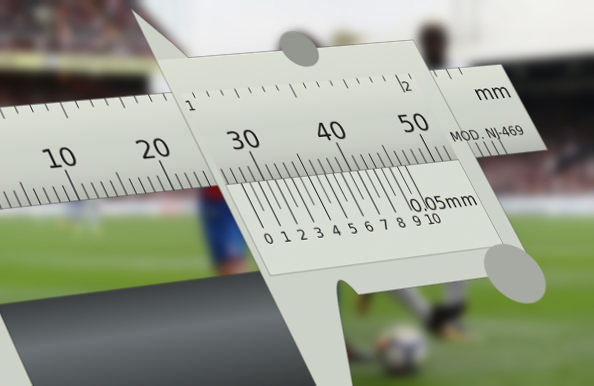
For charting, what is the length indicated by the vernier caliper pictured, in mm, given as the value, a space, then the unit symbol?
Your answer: 27.4 mm
